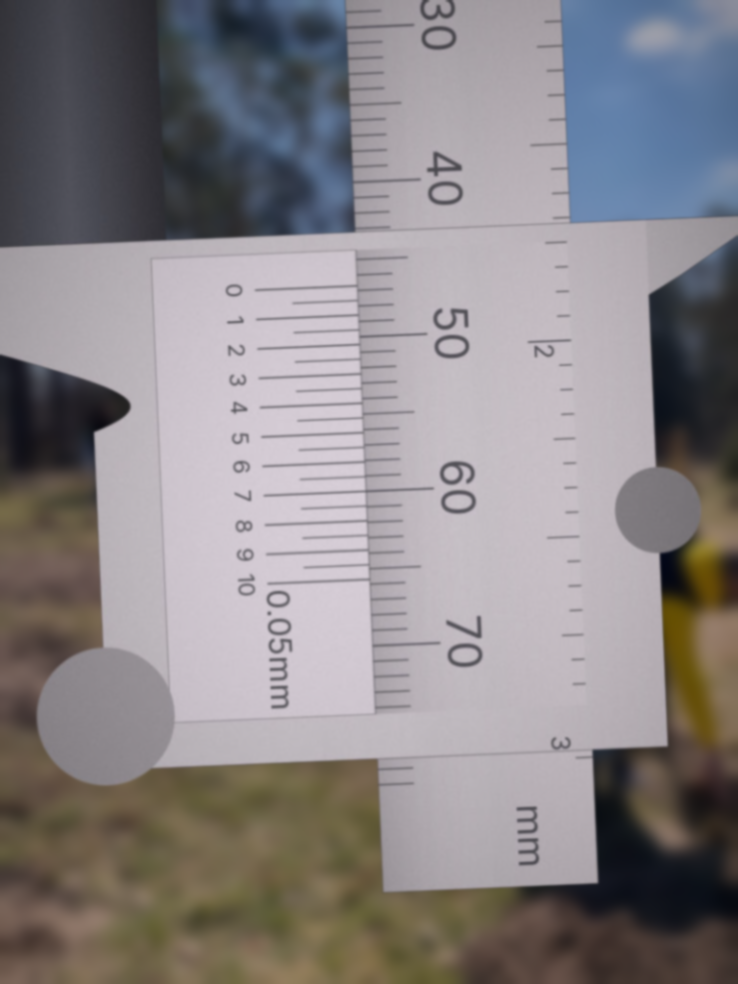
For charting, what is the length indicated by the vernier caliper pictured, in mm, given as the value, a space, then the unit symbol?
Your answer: 46.7 mm
